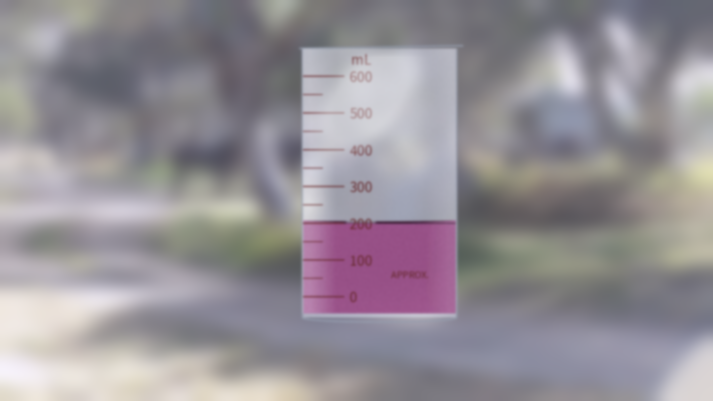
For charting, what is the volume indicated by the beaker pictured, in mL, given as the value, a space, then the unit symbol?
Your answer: 200 mL
